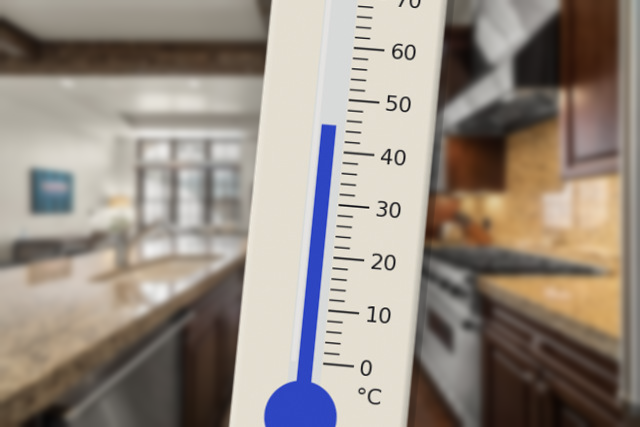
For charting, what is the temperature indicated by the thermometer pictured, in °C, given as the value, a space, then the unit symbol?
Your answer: 45 °C
